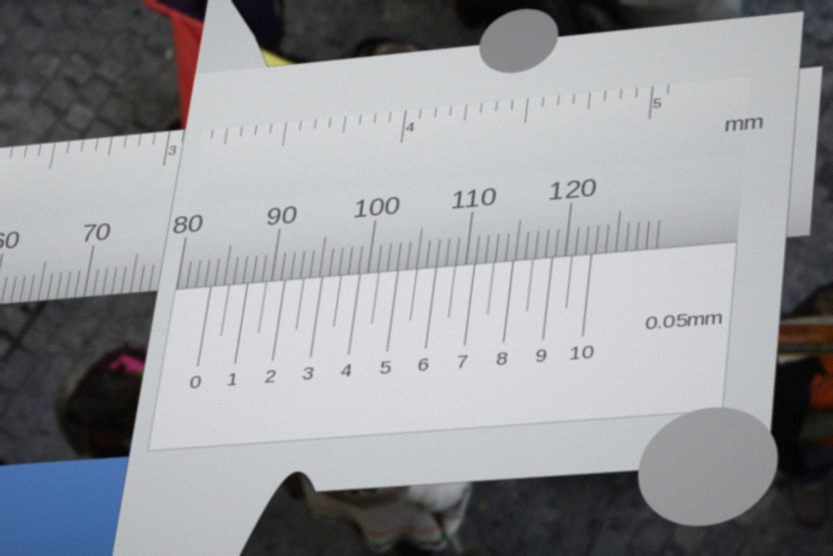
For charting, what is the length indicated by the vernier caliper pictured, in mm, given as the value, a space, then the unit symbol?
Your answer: 83.6 mm
